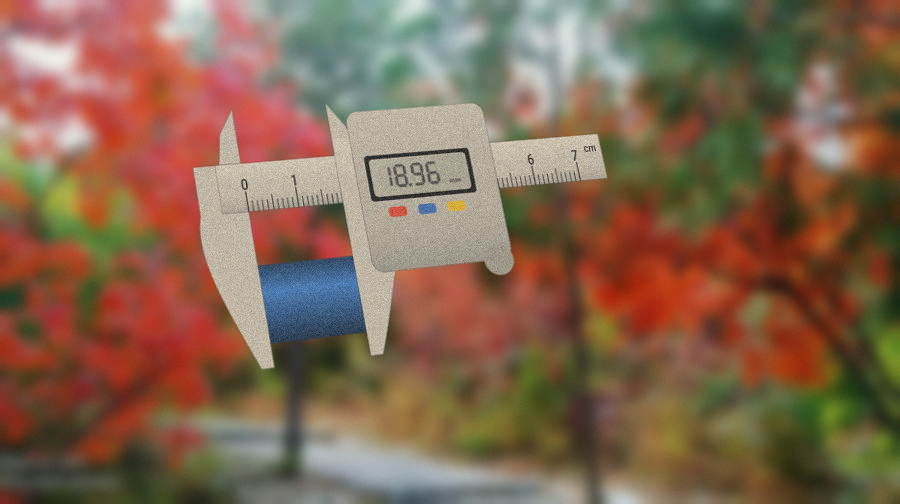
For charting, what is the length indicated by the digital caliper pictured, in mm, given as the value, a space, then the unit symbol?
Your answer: 18.96 mm
